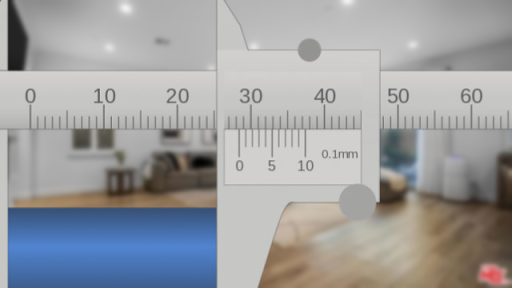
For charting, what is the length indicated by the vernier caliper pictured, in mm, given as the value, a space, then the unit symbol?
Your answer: 28.4 mm
